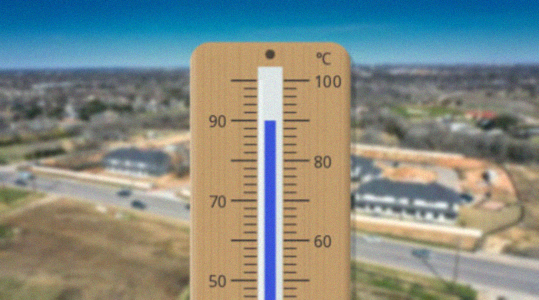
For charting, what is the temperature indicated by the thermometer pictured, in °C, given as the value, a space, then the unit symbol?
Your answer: 90 °C
